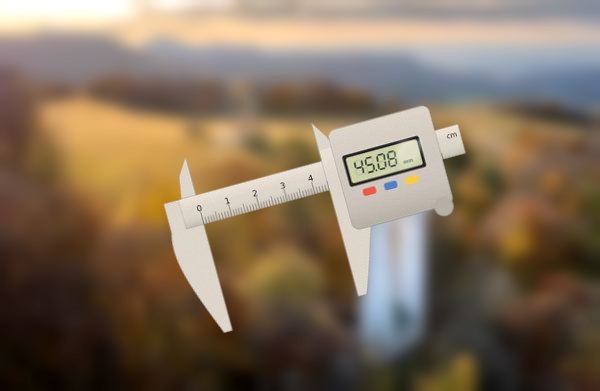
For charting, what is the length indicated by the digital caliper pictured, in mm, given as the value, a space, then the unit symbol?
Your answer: 45.08 mm
